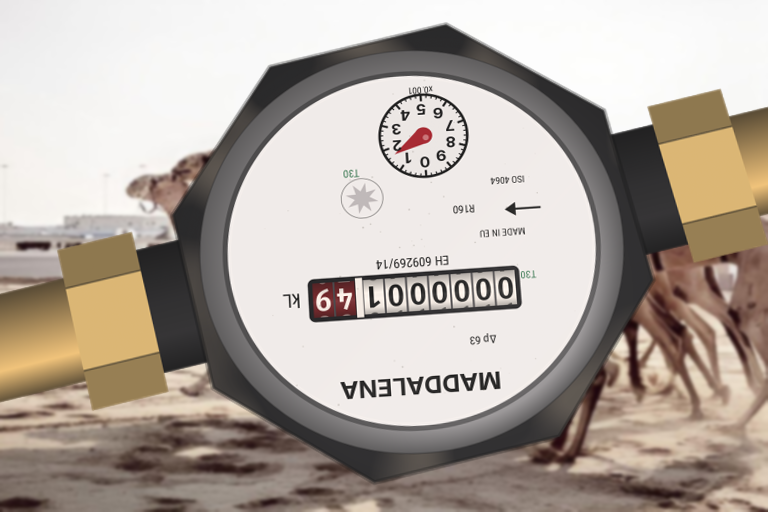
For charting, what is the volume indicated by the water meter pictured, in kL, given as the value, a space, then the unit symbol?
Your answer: 1.491 kL
